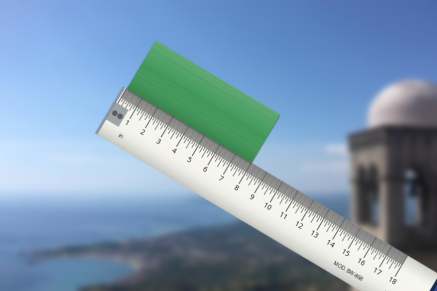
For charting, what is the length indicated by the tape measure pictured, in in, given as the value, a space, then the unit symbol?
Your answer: 8 in
